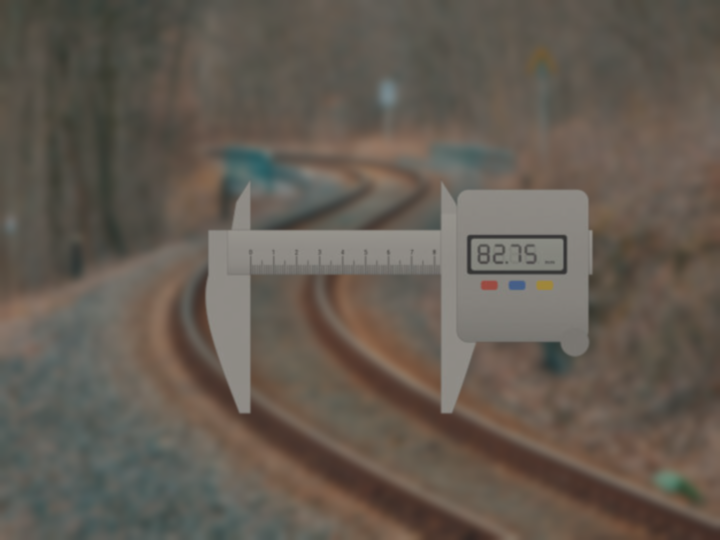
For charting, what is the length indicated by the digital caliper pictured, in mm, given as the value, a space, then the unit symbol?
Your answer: 82.75 mm
